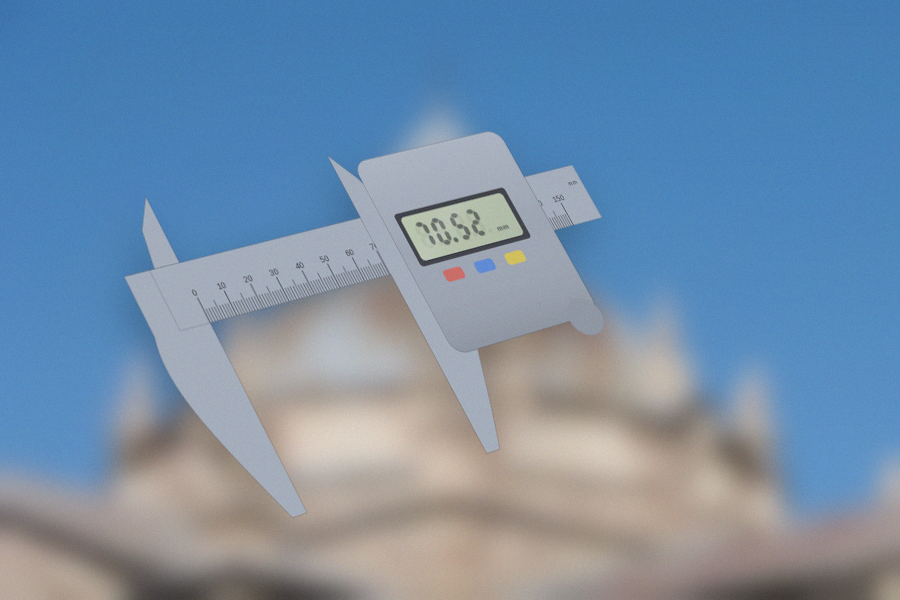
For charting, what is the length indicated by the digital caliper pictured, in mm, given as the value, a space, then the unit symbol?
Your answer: 70.52 mm
